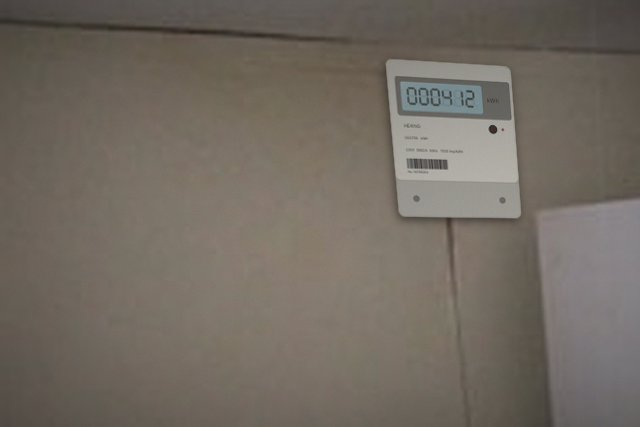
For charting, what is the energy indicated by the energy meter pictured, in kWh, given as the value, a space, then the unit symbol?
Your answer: 412 kWh
